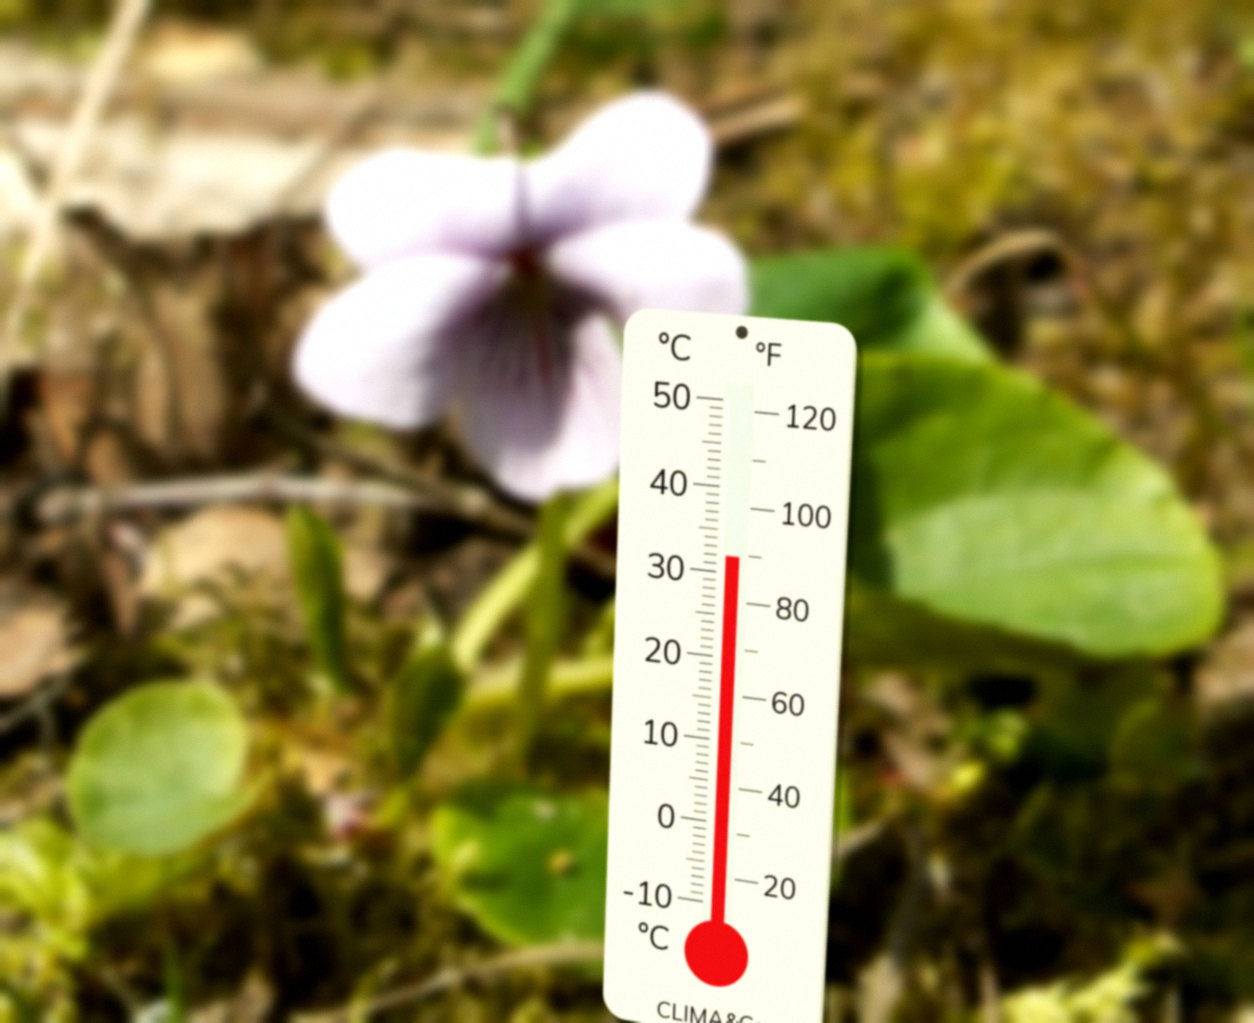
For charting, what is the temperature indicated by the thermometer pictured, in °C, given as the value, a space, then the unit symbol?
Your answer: 32 °C
